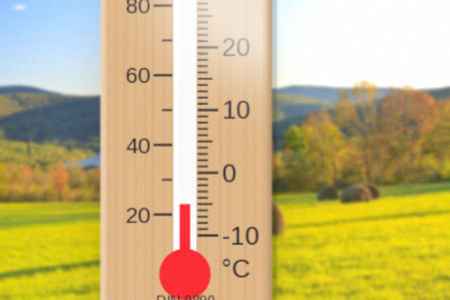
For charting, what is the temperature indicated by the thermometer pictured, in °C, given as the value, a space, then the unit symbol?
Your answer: -5 °C
